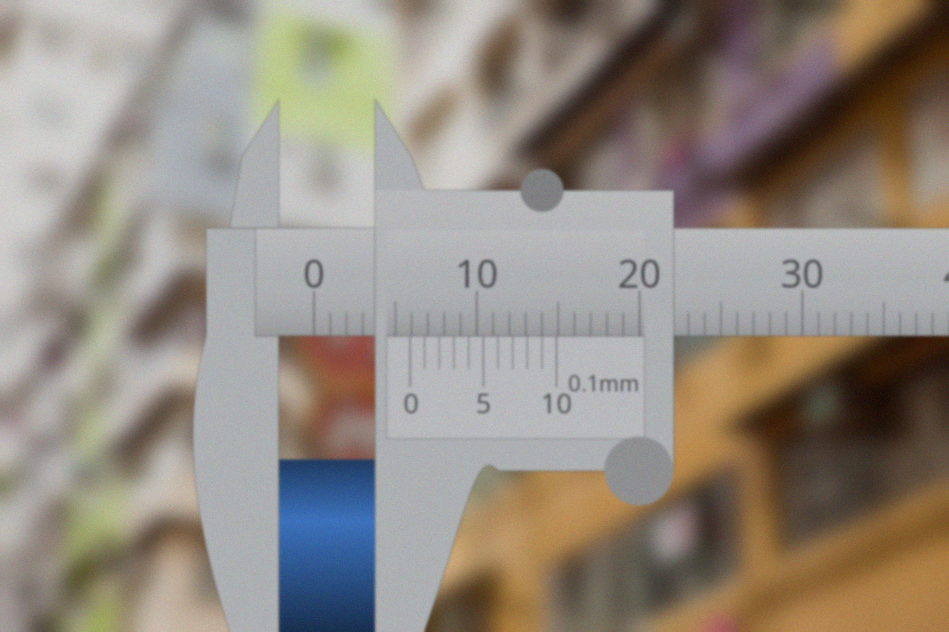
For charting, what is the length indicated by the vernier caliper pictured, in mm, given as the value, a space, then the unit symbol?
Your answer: 5.9 mm
